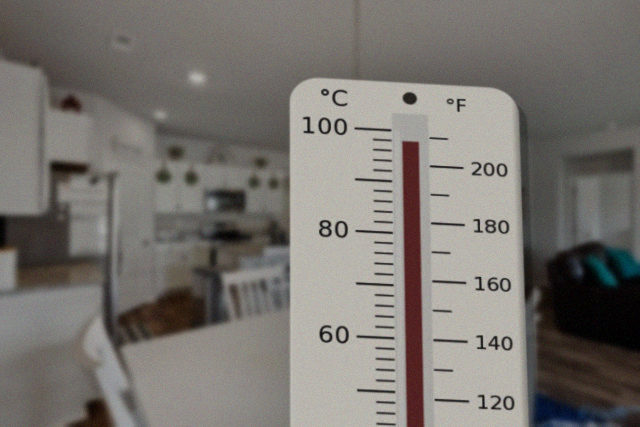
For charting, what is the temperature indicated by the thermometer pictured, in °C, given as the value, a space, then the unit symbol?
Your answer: 98 °C
